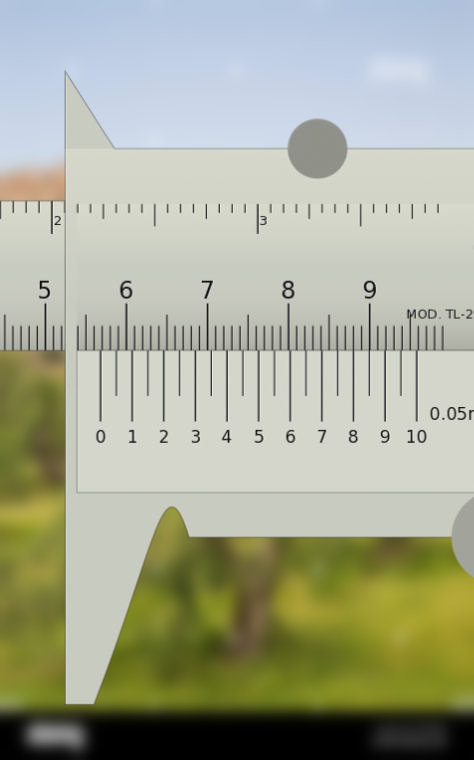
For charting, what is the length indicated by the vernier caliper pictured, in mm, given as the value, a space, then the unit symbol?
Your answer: 56.8 mm
